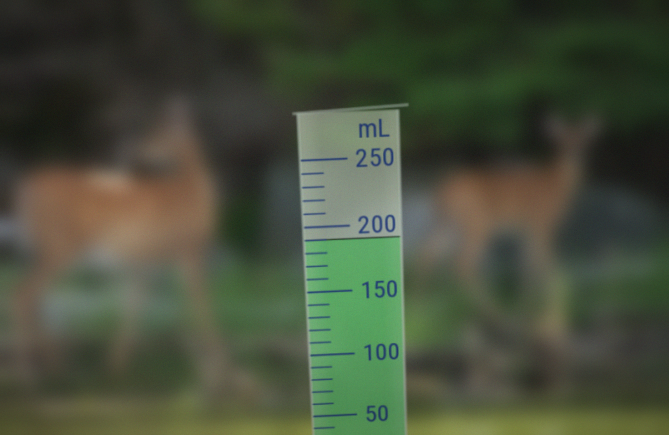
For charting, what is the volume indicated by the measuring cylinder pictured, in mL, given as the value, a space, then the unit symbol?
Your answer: 190 mL
